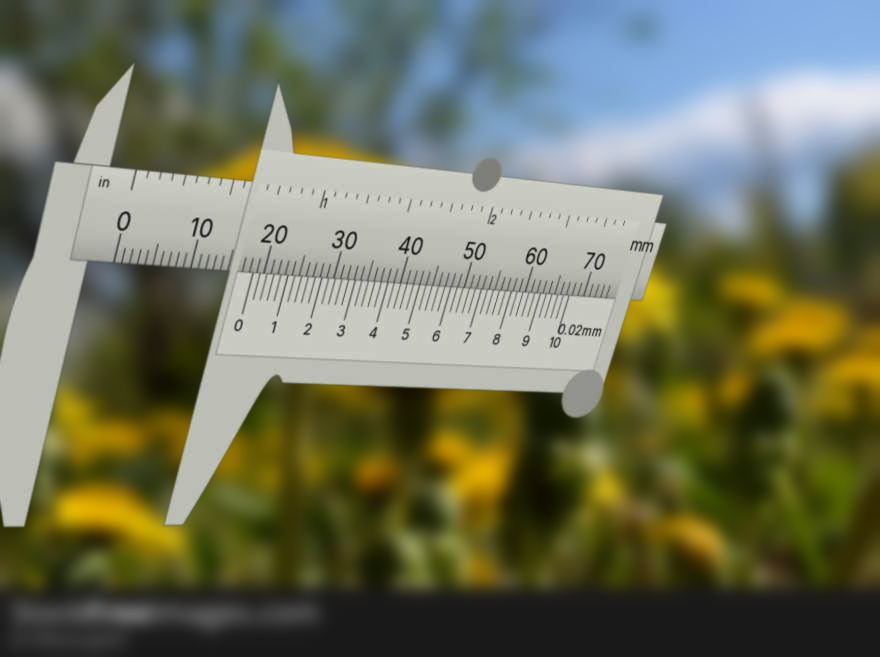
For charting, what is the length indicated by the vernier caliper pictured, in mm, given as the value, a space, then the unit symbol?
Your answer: 18.5 mm
